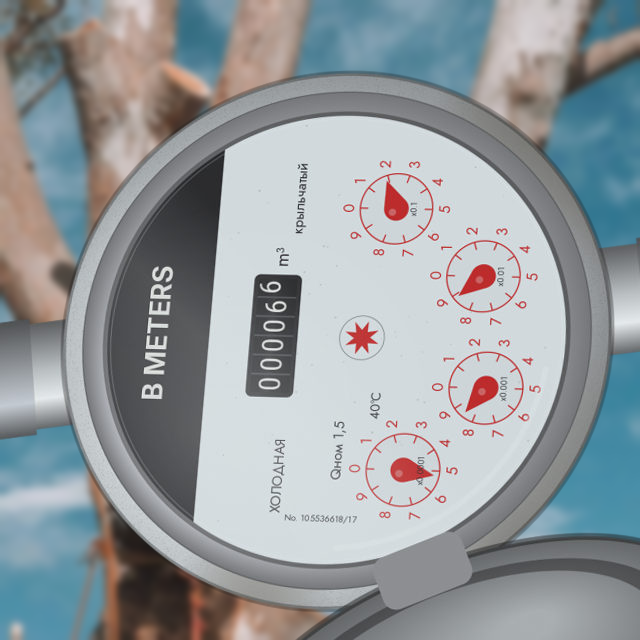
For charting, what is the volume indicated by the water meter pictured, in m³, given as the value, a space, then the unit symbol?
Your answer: 66.1885 m³
